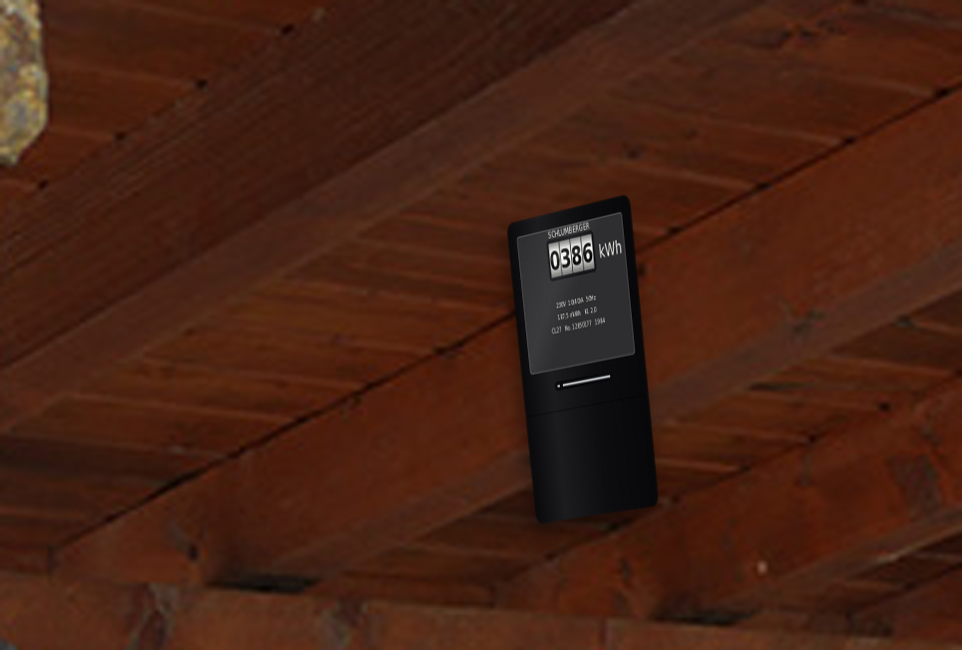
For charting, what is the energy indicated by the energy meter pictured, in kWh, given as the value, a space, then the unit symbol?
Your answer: 386 kWh
